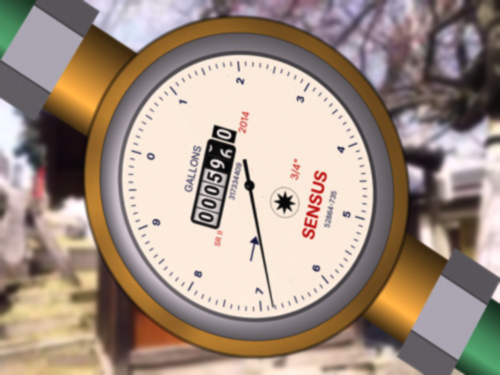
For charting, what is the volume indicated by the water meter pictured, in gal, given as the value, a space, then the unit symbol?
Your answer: 5956.8 gal
